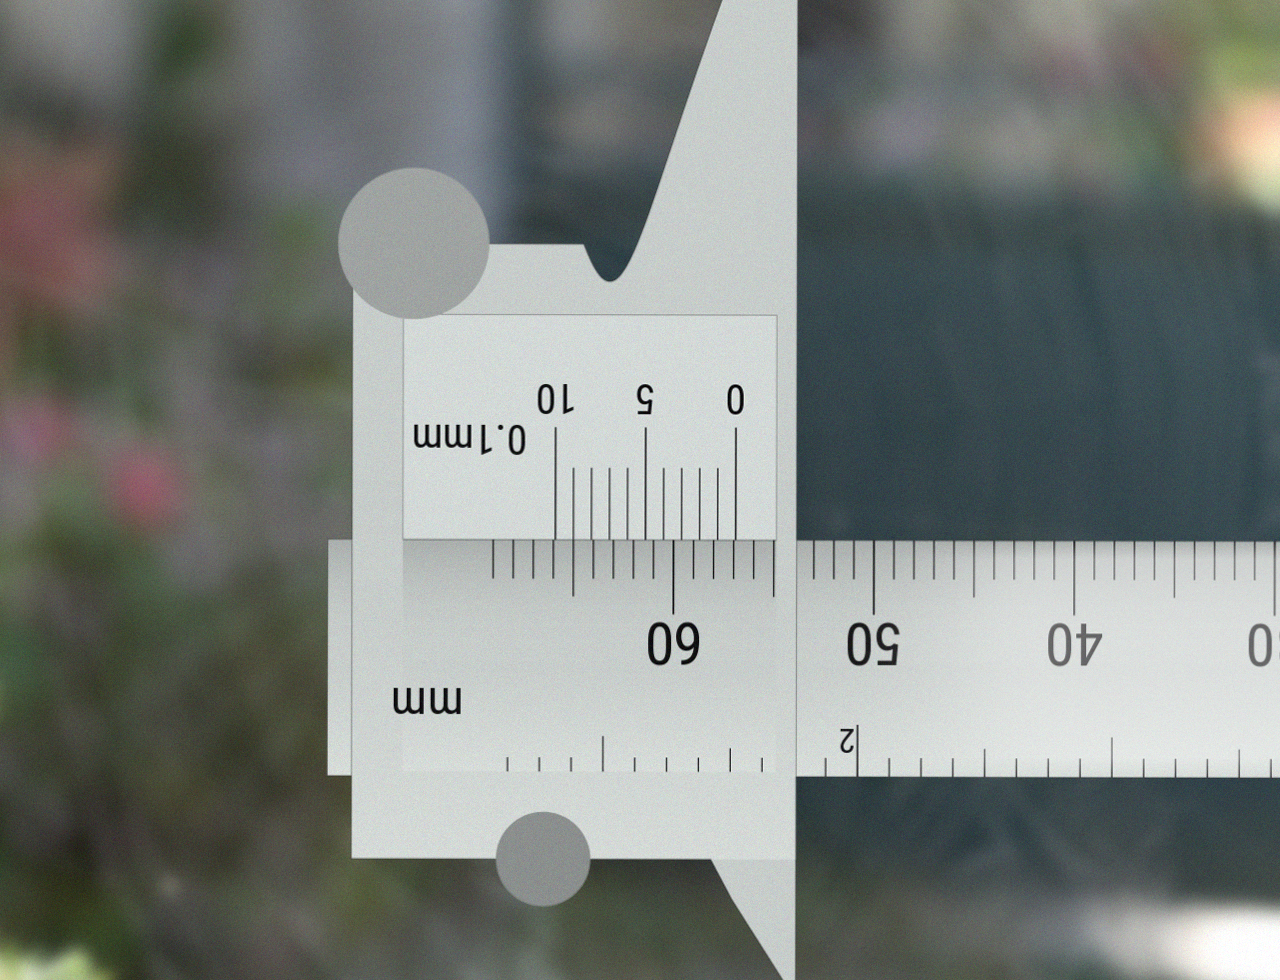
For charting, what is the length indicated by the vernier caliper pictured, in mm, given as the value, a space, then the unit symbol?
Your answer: 56.9 mm
